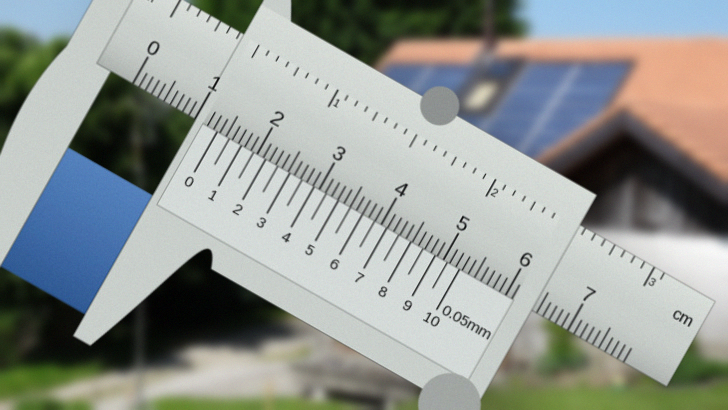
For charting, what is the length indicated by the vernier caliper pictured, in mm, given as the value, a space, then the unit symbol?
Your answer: 13.6 mm
